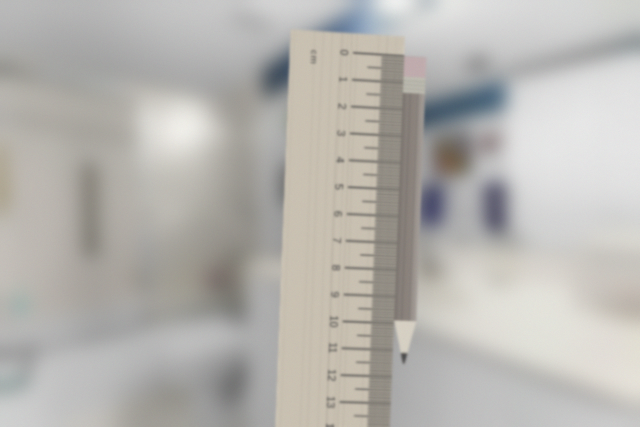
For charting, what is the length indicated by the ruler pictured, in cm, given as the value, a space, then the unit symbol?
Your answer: 11.5 cm
